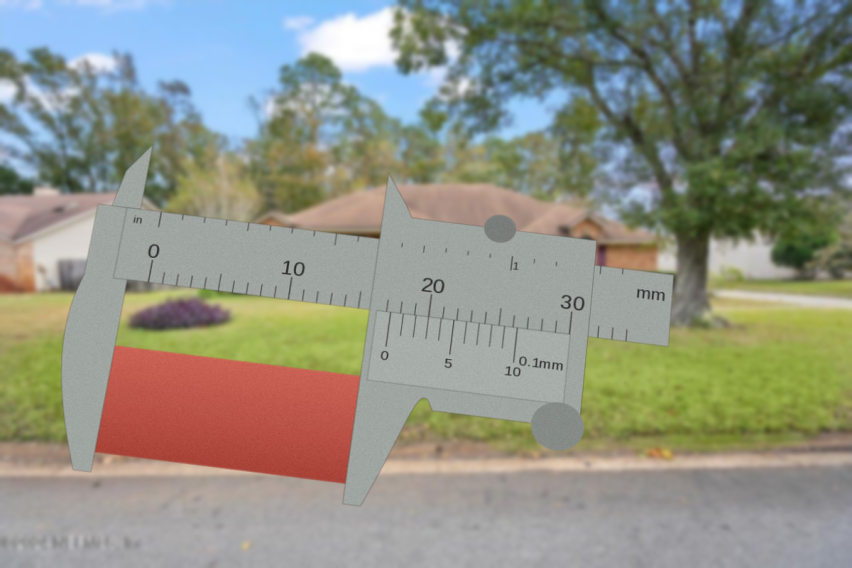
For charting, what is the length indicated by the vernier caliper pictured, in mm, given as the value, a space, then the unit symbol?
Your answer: 17.3 mm
